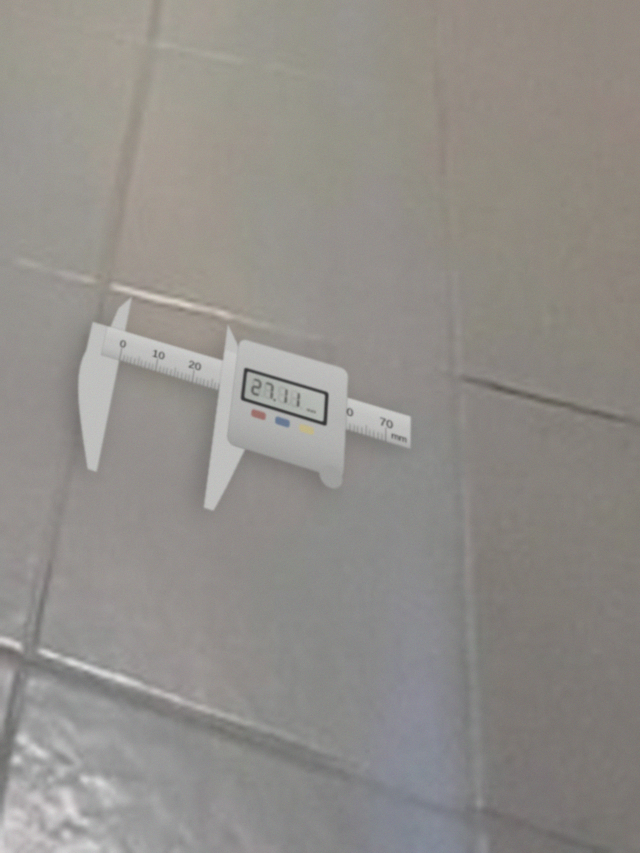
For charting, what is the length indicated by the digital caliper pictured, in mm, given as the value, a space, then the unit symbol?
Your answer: 27.11 mm
